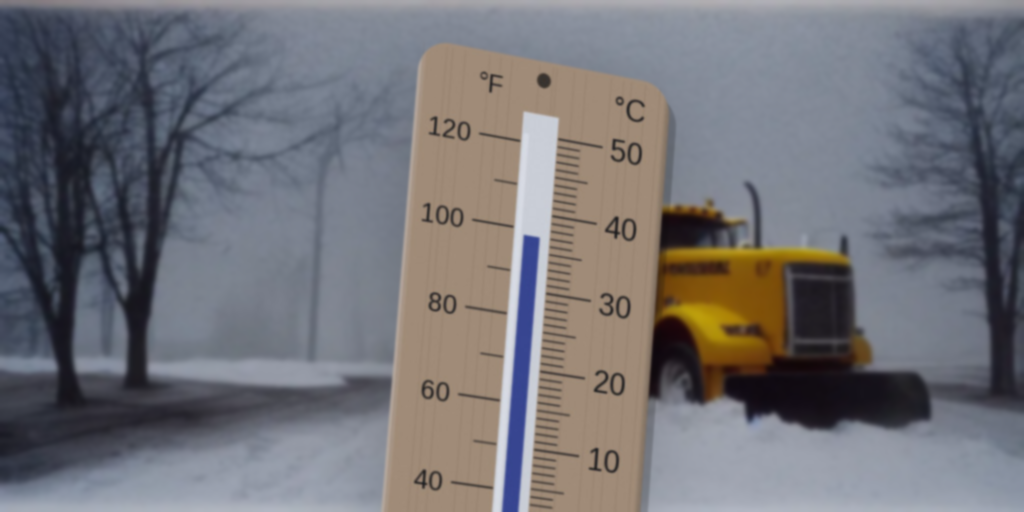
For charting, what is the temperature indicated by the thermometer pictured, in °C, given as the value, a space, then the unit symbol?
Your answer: 37 °C
